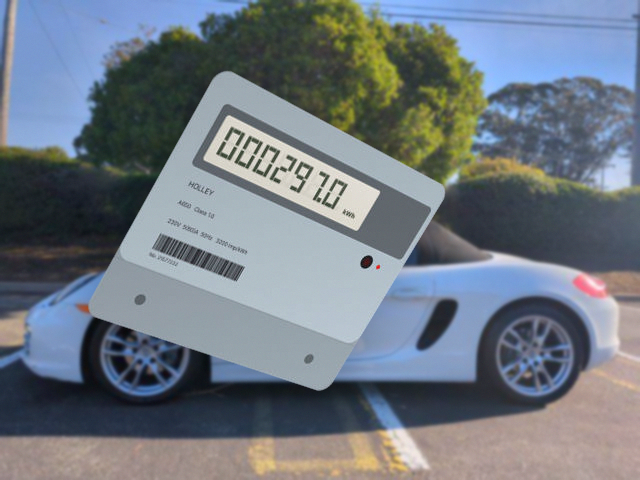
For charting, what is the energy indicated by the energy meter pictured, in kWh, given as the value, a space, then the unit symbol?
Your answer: 297.0 kWh
